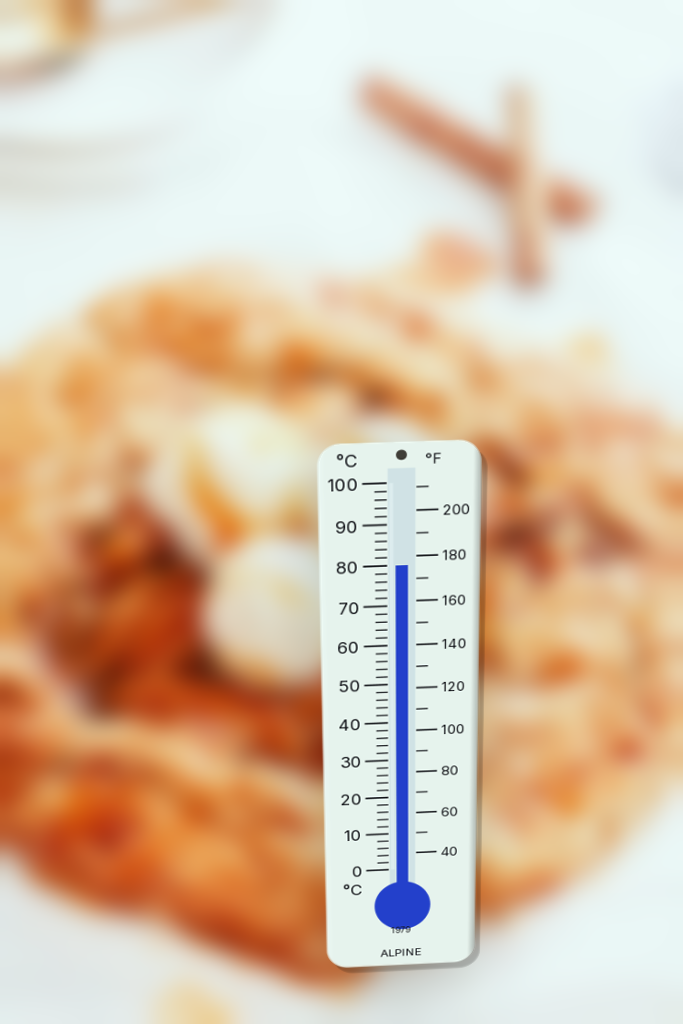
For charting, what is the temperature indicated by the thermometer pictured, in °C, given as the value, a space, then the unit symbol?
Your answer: 80 °C
